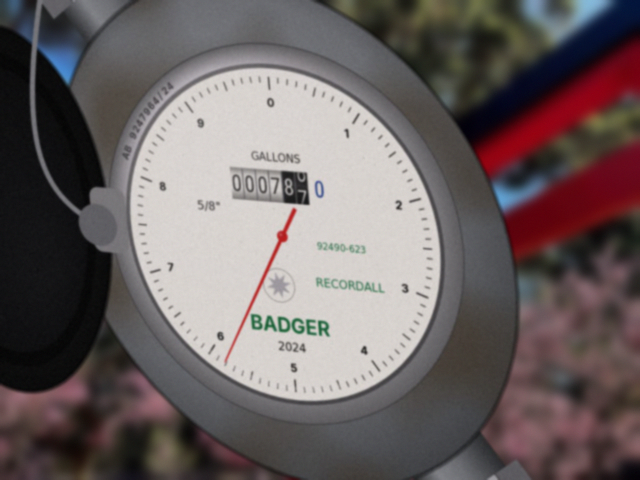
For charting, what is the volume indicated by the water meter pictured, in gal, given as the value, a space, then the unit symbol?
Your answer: 7865.8 gal
